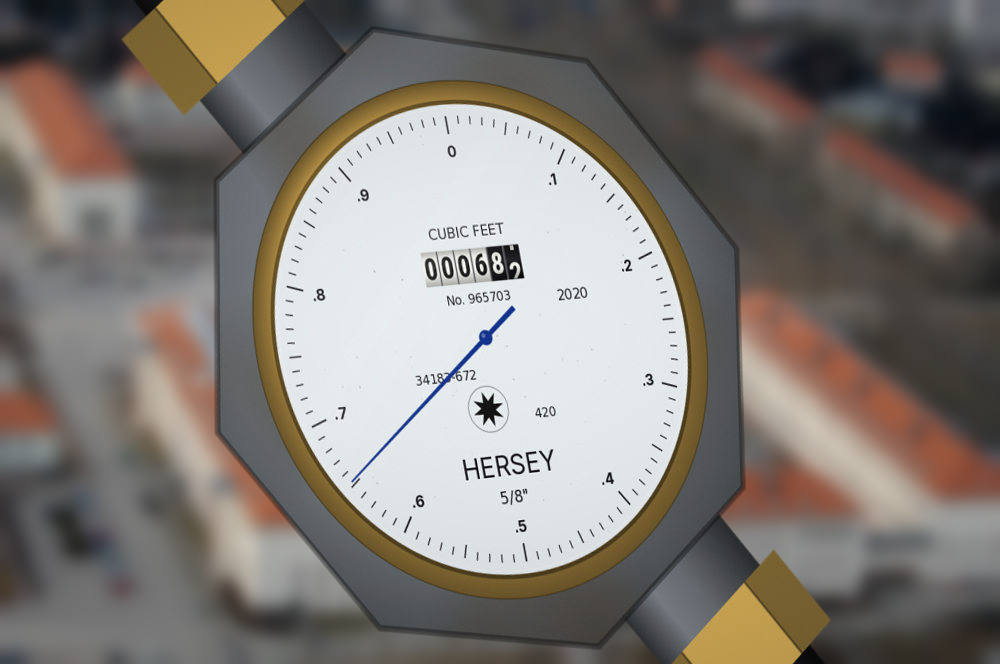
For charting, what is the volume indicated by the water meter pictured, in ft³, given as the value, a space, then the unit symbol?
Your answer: 681.65 ft³
